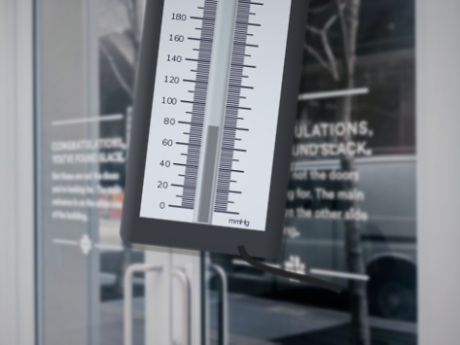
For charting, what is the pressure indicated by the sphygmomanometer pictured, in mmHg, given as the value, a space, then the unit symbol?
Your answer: 80 mmHg
